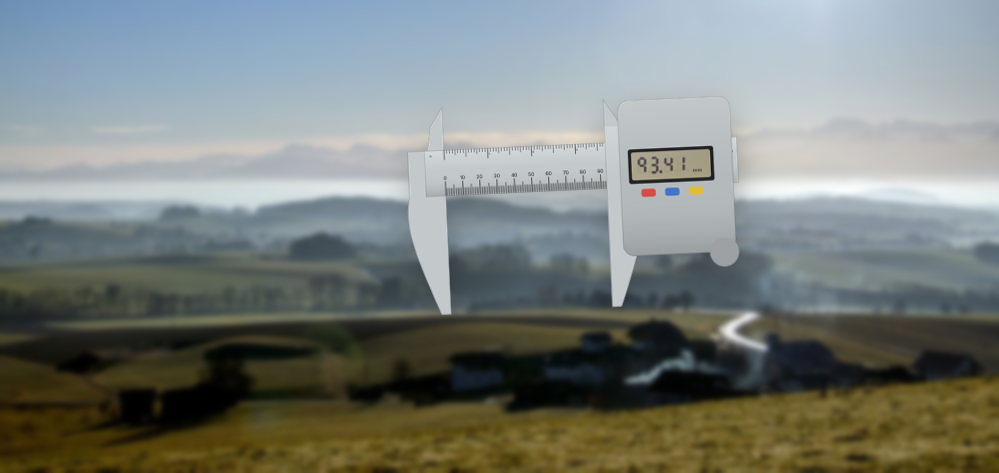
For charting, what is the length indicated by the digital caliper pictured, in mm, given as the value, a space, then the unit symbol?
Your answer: 93.41 mm
